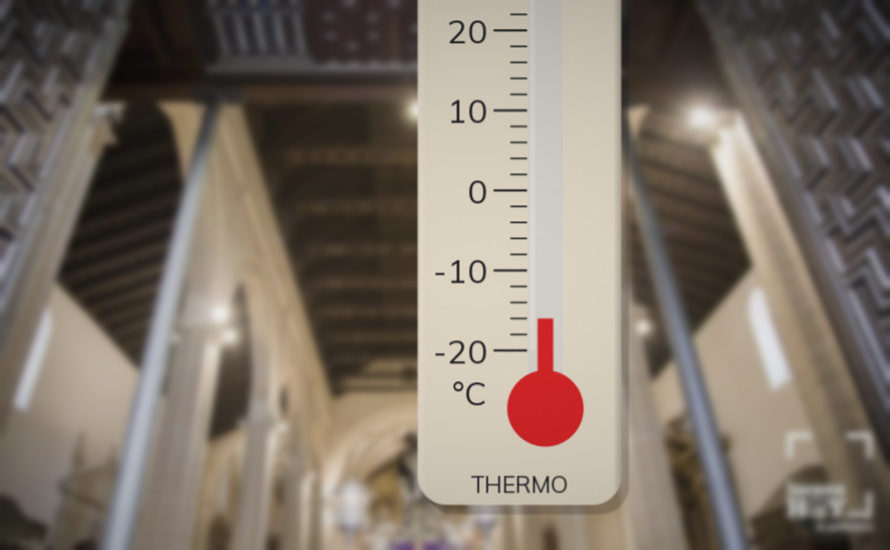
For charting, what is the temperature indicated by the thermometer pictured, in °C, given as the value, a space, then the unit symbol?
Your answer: -16 °C
